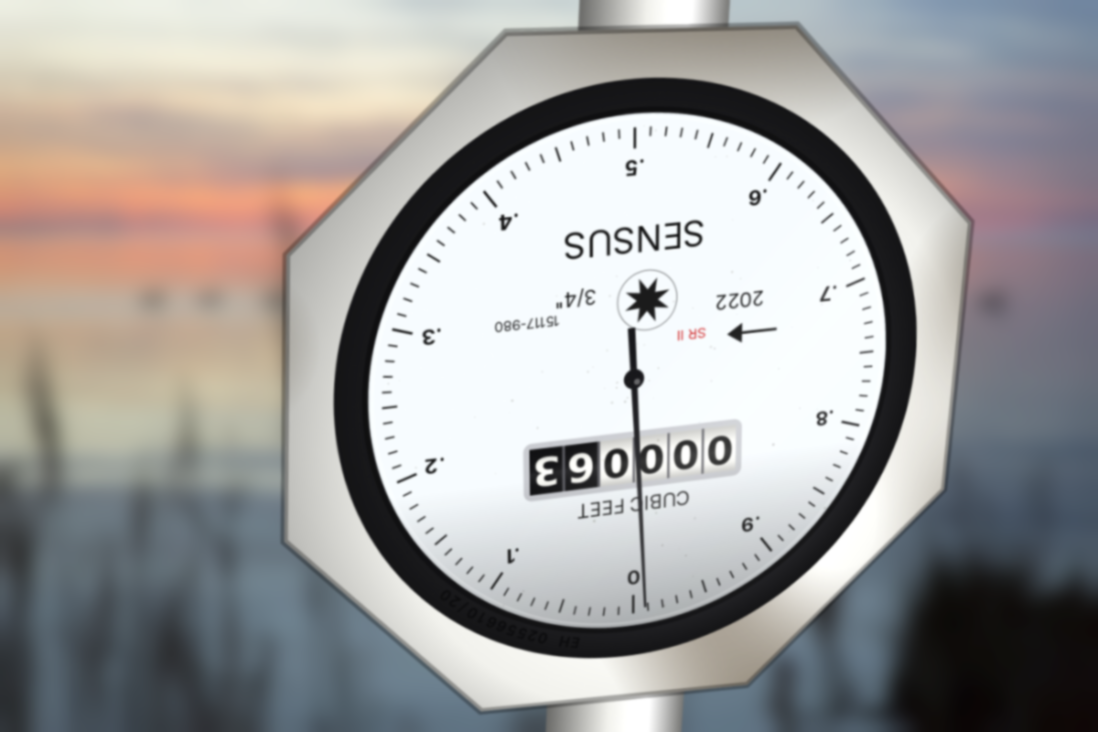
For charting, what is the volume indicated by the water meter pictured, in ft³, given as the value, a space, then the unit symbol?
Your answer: 62.99 ft³
